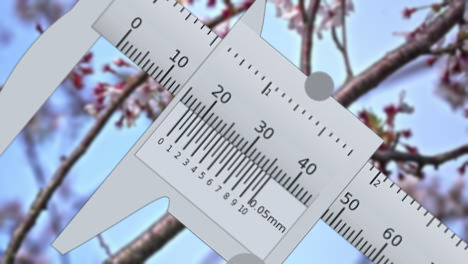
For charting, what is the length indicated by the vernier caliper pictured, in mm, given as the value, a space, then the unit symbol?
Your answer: 17.2 mm
